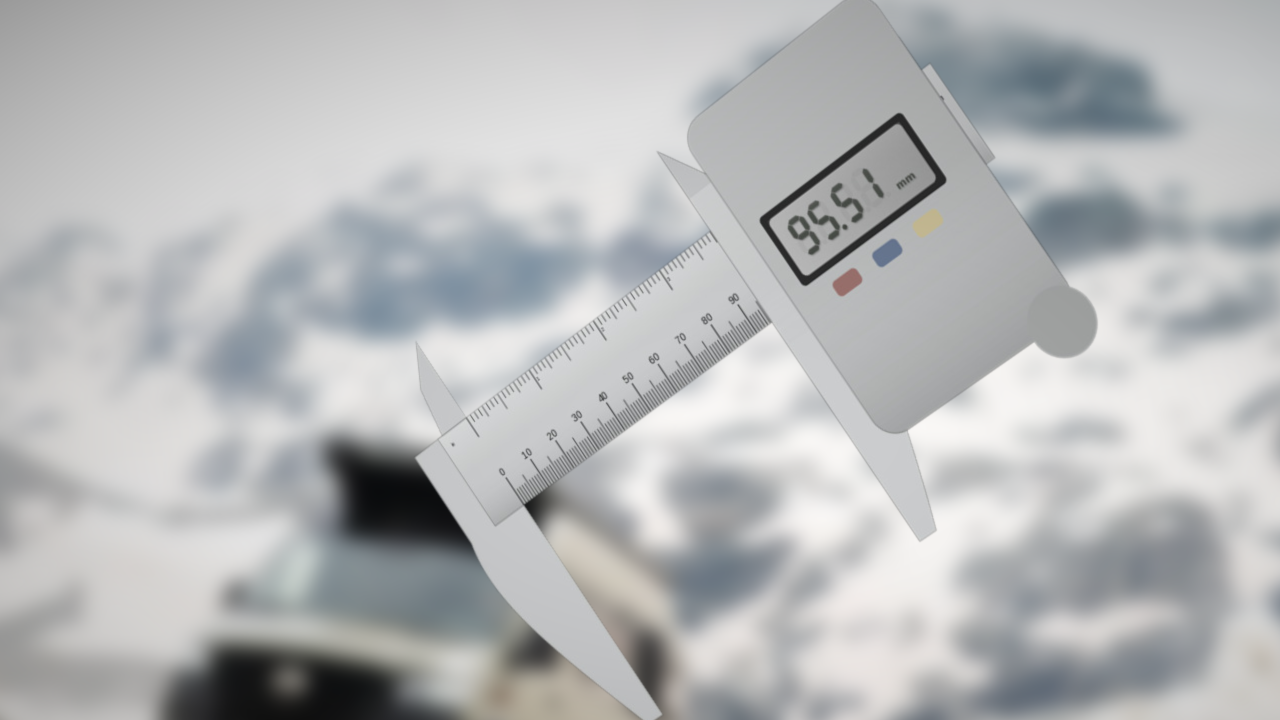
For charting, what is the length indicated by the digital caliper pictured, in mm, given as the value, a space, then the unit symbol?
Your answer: 95.51 mm
